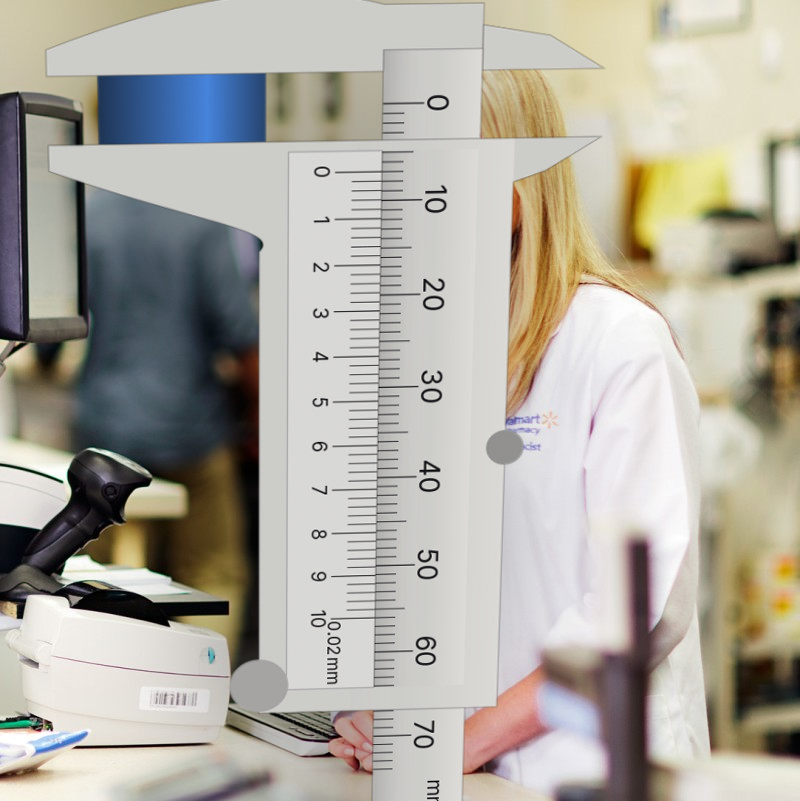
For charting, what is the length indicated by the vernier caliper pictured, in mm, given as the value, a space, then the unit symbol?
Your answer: 7.0 mm
